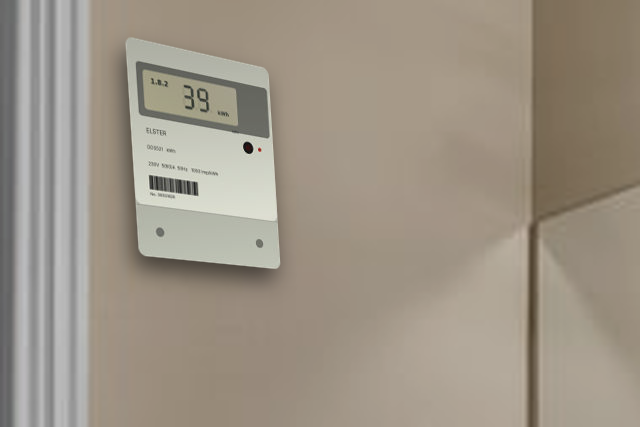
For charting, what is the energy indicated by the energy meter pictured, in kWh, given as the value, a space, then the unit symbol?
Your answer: 39 kWh
